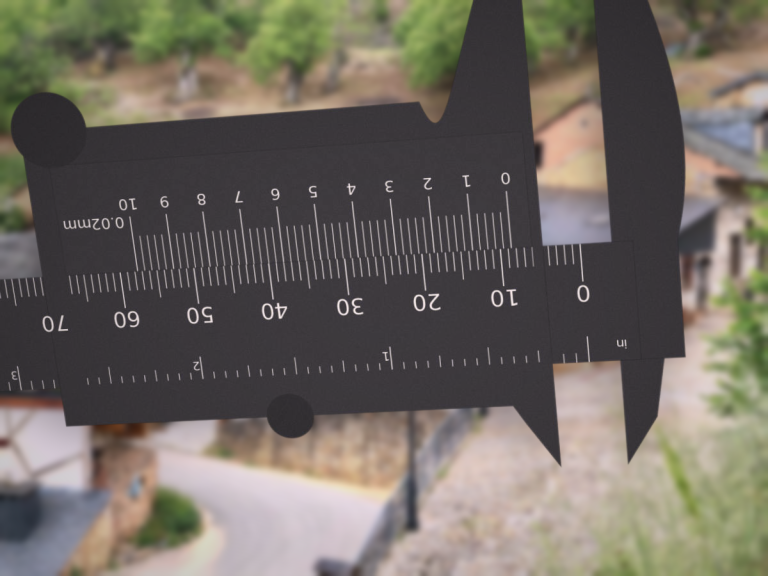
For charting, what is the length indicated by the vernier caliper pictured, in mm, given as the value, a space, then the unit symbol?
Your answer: 8.6 mm
